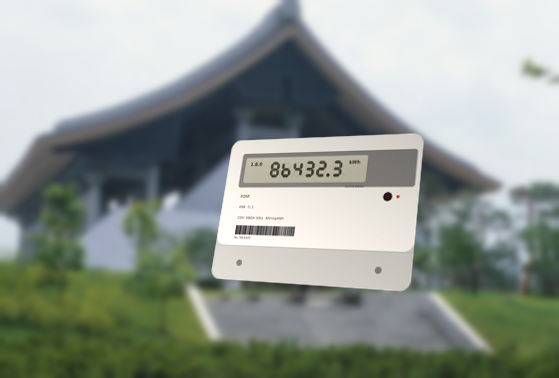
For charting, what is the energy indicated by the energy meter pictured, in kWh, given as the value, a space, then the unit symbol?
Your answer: 86432.3 kWh
